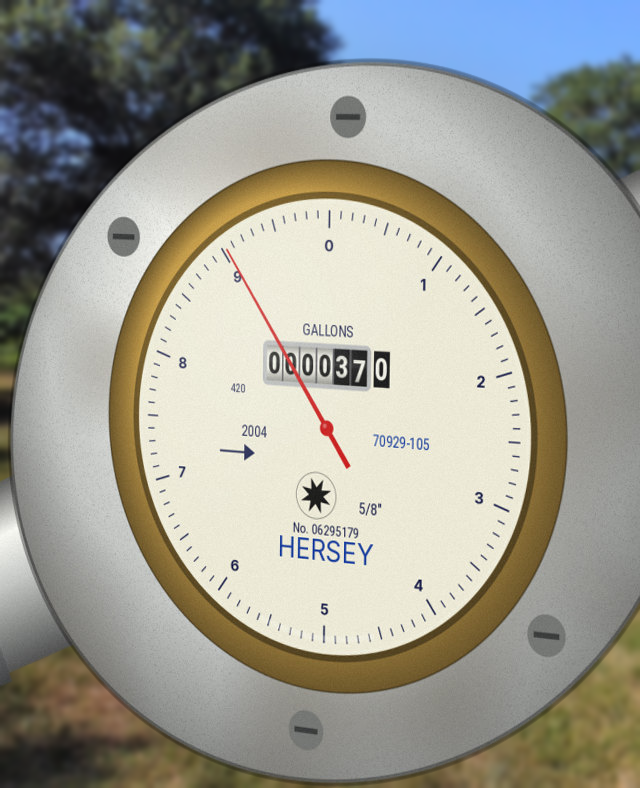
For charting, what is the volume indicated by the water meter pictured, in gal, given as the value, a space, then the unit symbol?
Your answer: 369.0 gal
